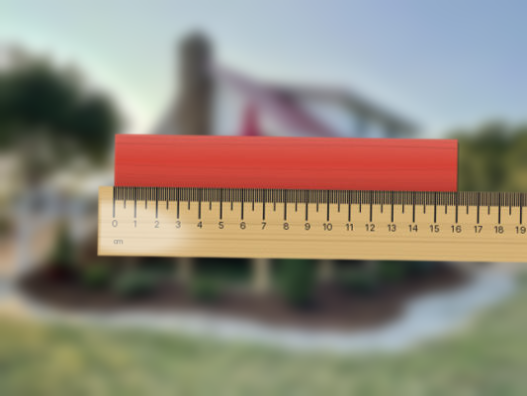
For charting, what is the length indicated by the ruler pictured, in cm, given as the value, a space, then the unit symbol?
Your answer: 16 cm
